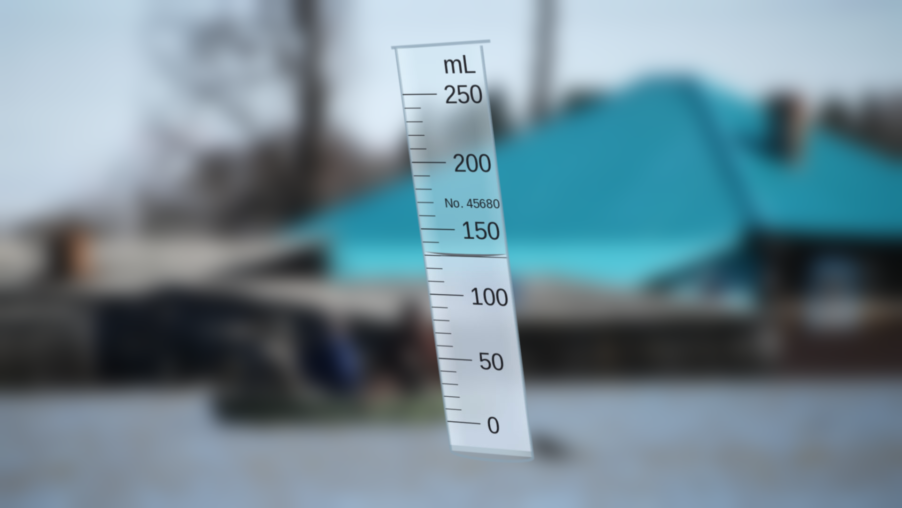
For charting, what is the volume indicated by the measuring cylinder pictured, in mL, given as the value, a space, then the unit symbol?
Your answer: 130 mL
